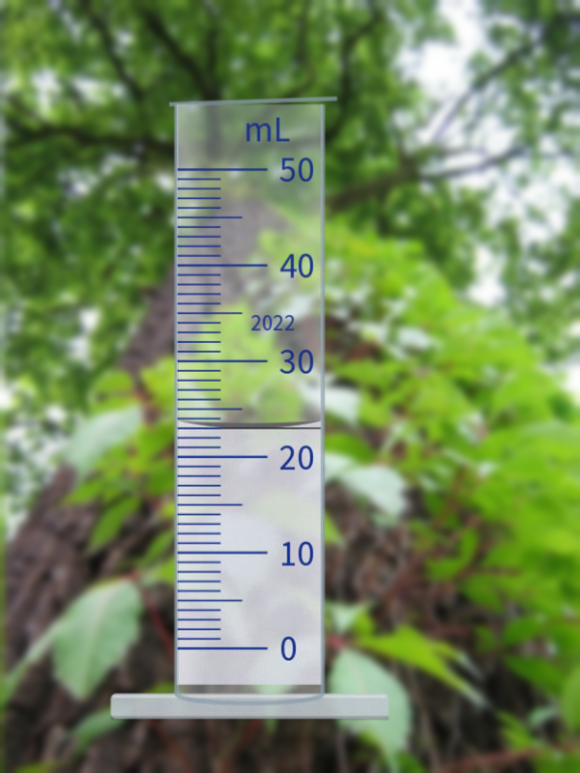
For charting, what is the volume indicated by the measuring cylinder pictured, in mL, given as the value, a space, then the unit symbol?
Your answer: 23 mL
